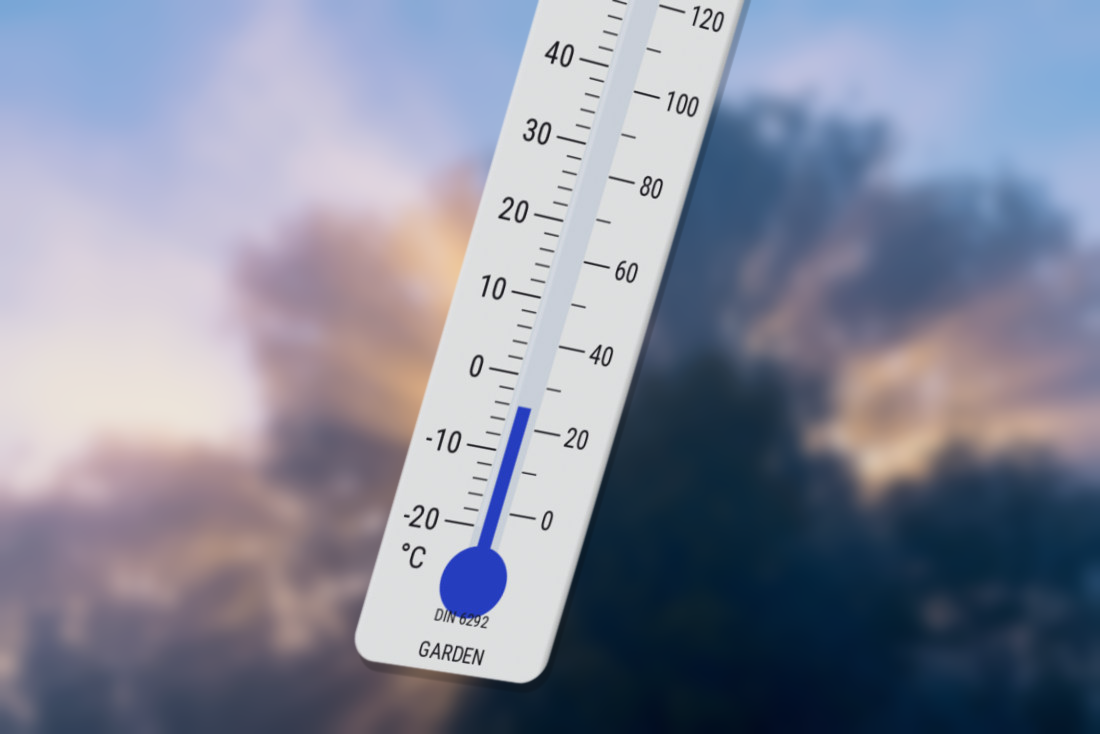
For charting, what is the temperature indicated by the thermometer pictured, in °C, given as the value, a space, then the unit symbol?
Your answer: -4 °C
